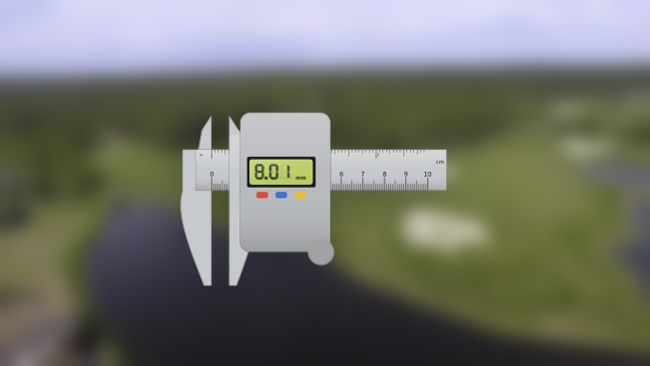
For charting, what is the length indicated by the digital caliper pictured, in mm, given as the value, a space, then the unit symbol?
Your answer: 8.01 mm
